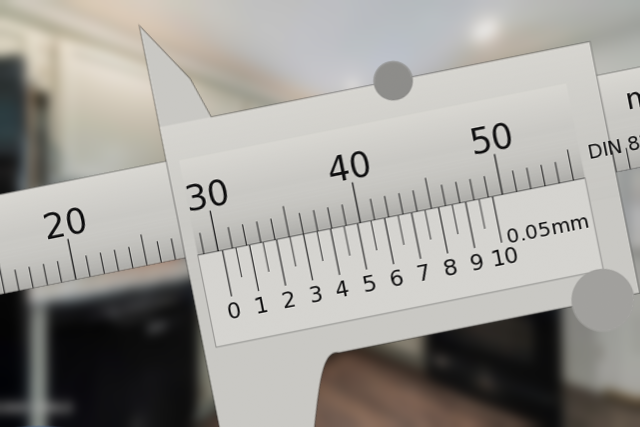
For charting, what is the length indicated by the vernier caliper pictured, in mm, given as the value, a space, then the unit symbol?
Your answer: 30.3 mm
